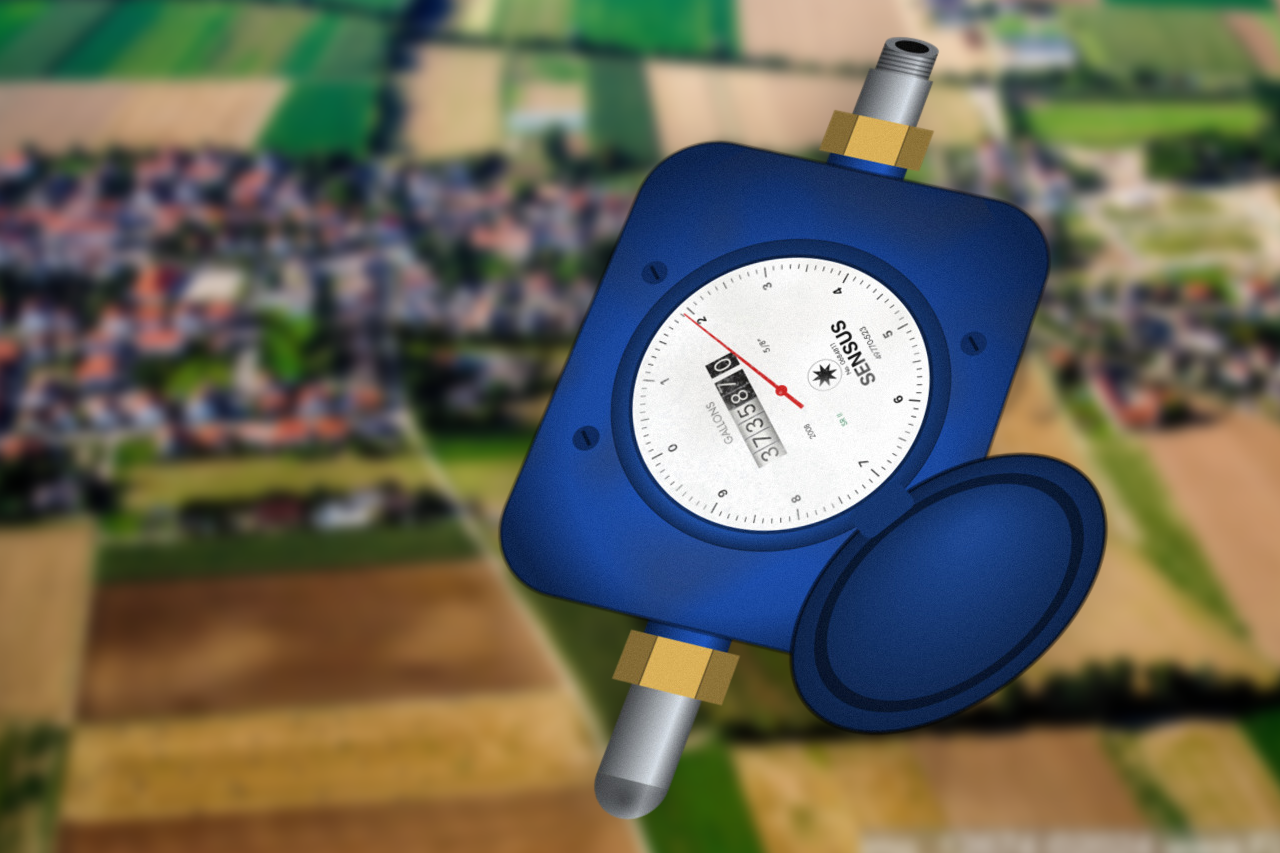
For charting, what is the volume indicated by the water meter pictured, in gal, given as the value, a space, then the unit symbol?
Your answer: 3735871.9 gal
